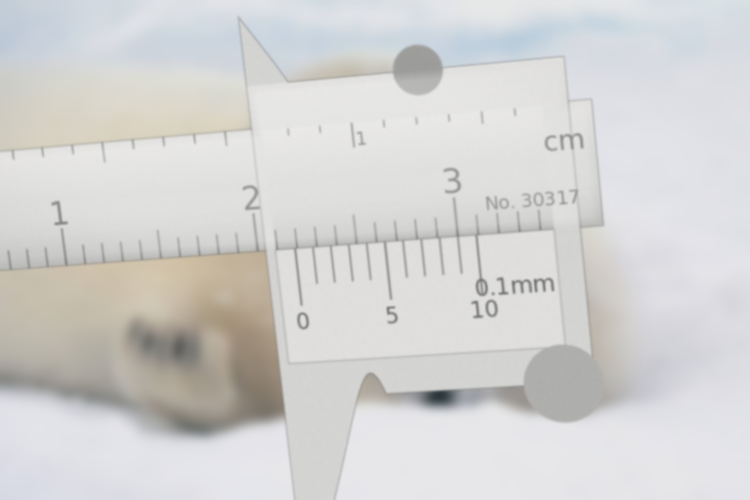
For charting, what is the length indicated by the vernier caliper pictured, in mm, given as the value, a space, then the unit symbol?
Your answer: 21.9 mm
